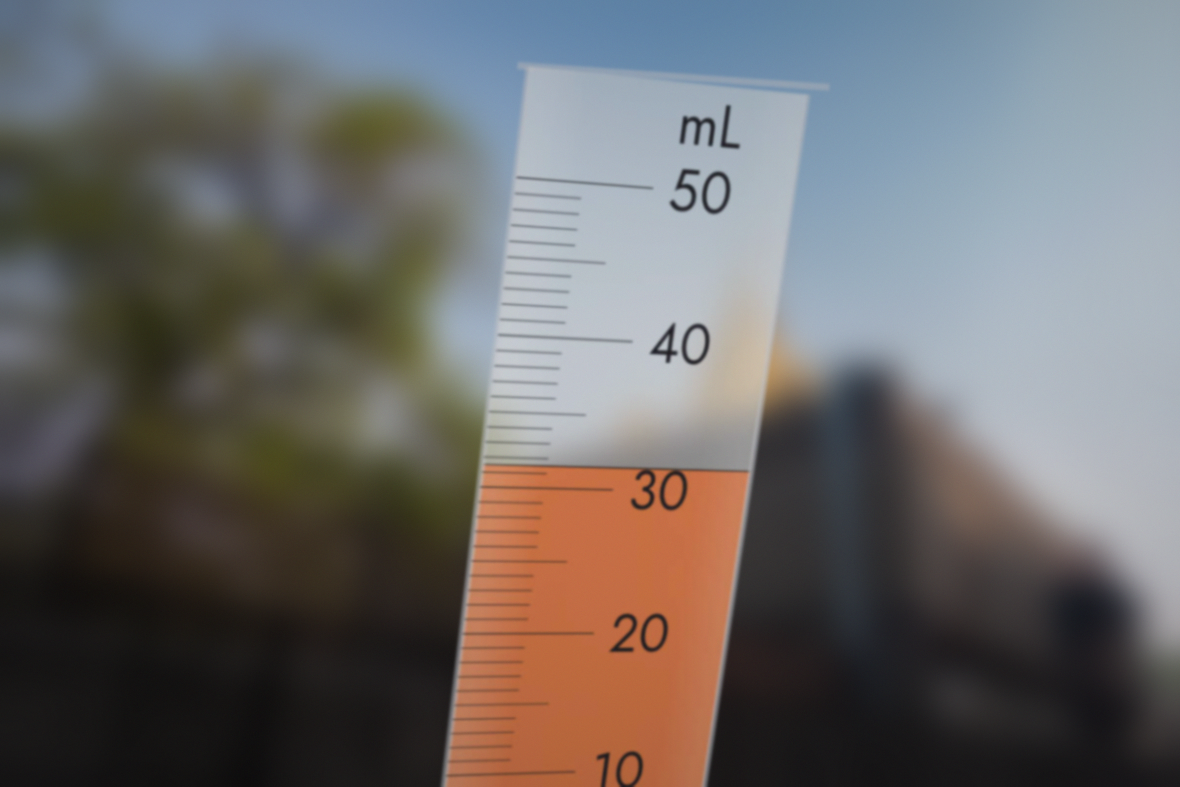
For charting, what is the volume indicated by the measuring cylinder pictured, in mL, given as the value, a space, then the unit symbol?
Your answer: 31.5 mL
